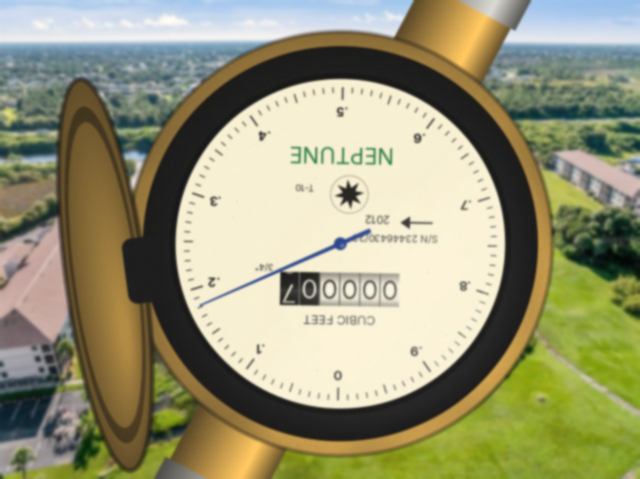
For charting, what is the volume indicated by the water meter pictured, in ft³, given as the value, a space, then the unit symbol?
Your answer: 7.18 ft³
